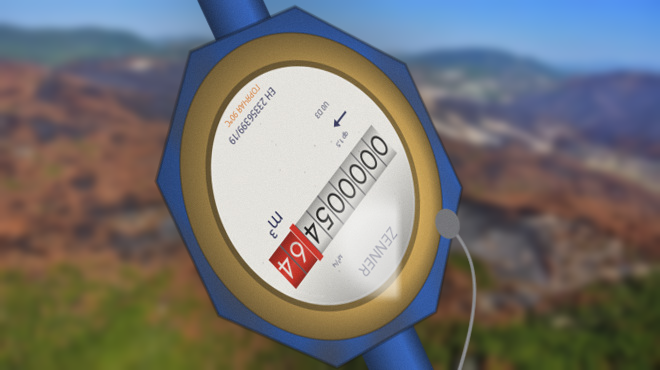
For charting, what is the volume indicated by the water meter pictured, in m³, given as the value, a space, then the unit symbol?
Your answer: 54.64 m³
